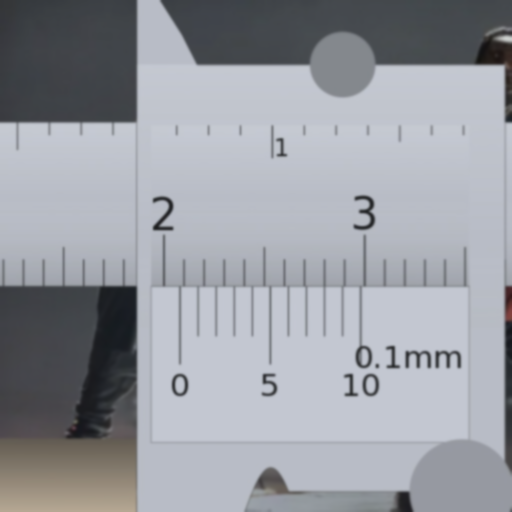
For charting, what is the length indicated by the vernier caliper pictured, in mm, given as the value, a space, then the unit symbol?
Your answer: 20.8 mm
